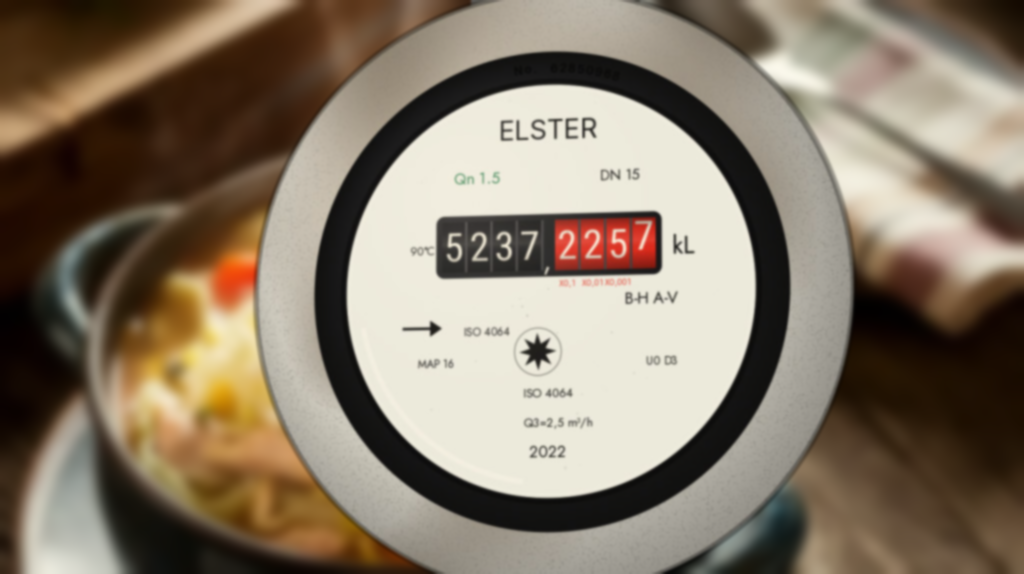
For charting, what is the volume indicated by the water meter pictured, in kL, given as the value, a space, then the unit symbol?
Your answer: 5237.2257 kL
